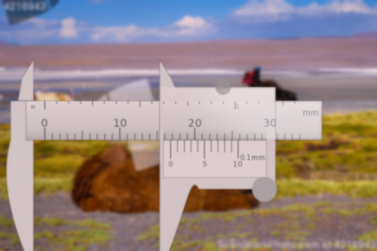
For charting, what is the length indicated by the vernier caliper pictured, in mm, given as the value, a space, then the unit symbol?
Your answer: 16.8 mm
